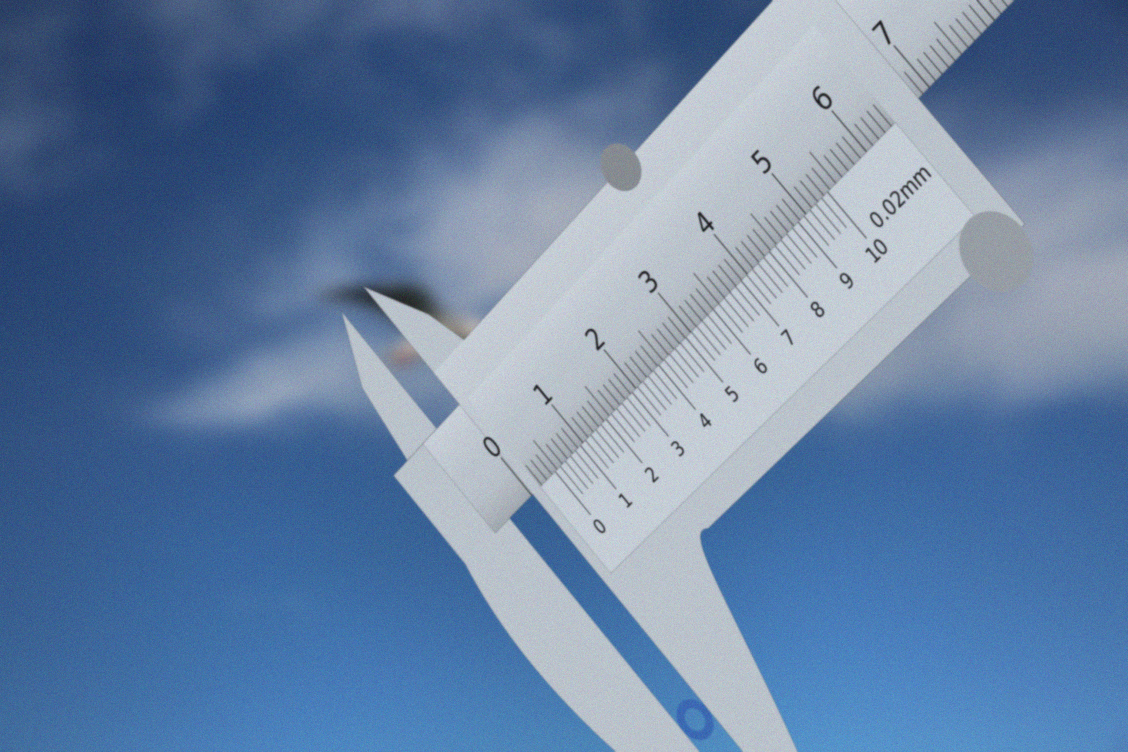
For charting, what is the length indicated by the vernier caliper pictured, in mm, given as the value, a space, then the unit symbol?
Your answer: 4.6 mm
